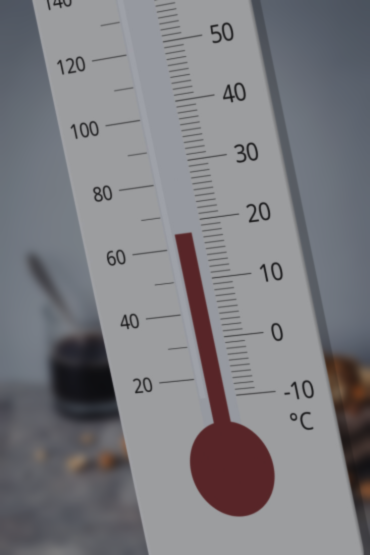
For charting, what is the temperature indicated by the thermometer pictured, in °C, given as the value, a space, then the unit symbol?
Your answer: 18 °C
